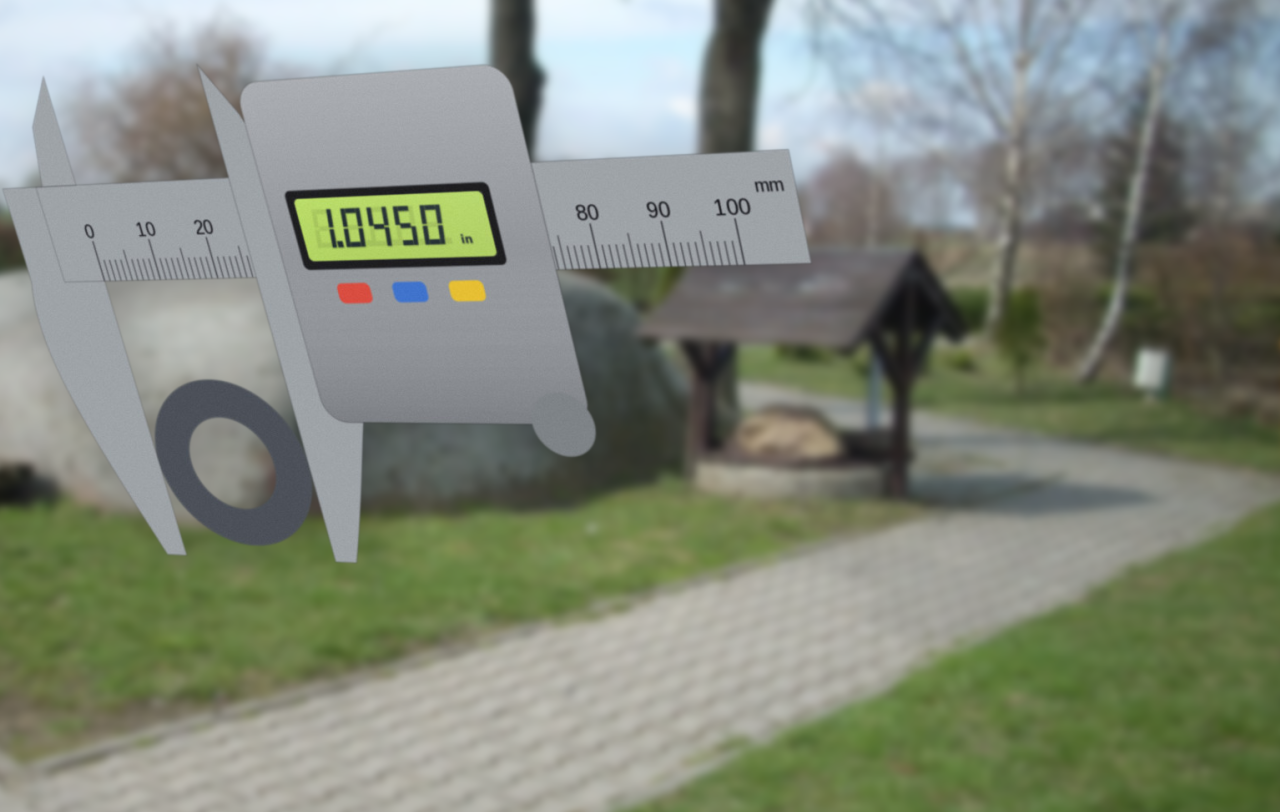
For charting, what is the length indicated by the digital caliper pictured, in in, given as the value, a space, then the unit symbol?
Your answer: 1.0450 in
